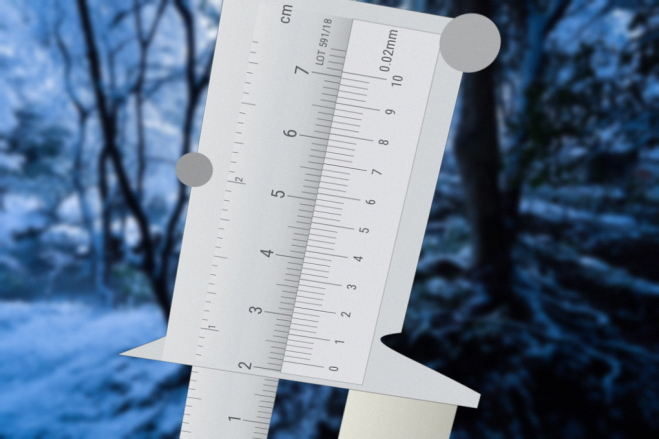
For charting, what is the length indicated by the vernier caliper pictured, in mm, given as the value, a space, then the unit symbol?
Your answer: 21.8 mm
